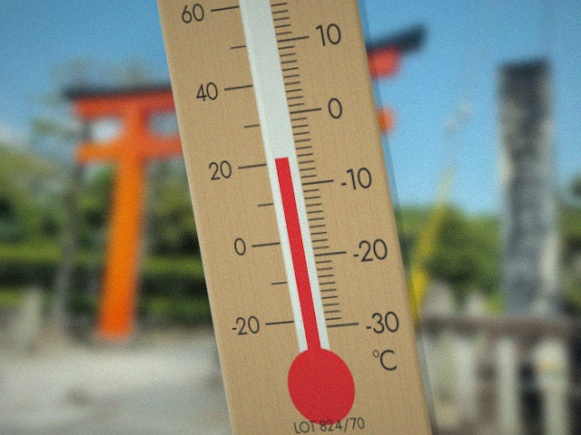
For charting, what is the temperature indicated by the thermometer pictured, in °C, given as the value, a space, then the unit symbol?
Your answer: -6 °C
